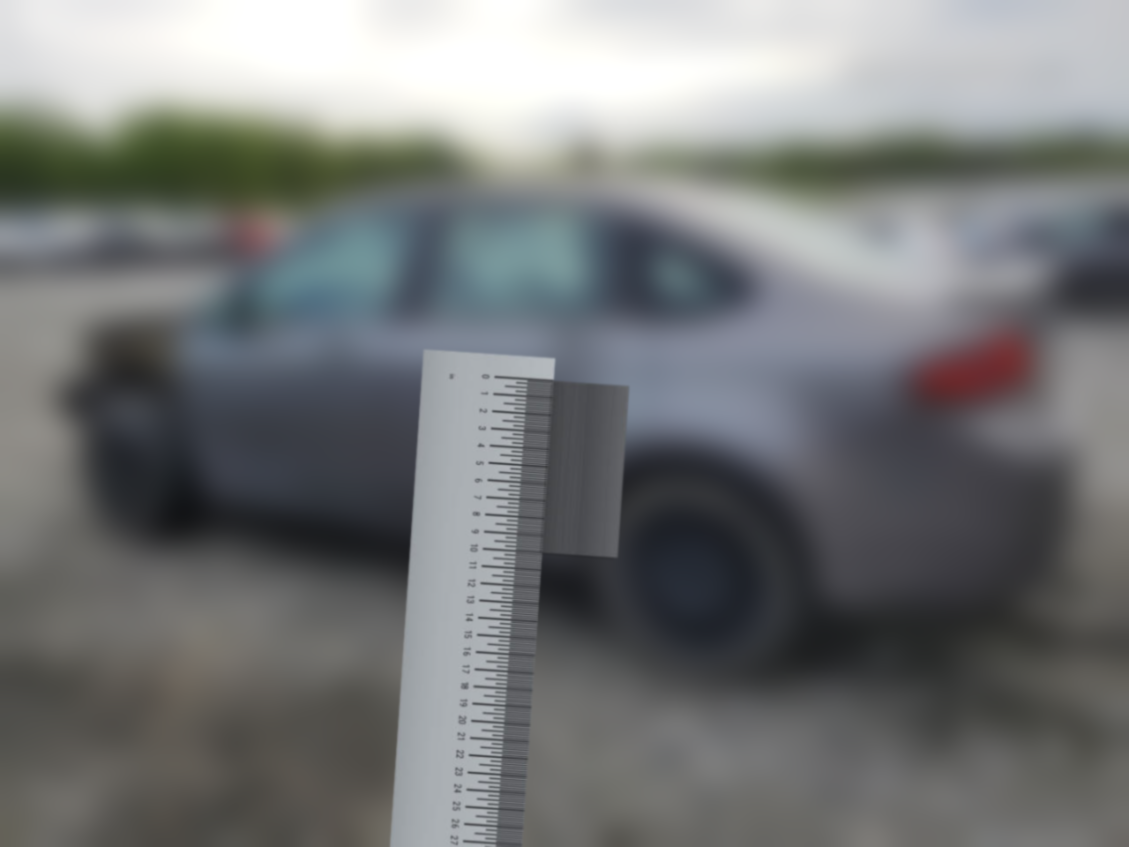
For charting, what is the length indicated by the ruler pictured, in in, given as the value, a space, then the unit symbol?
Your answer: 10 in
